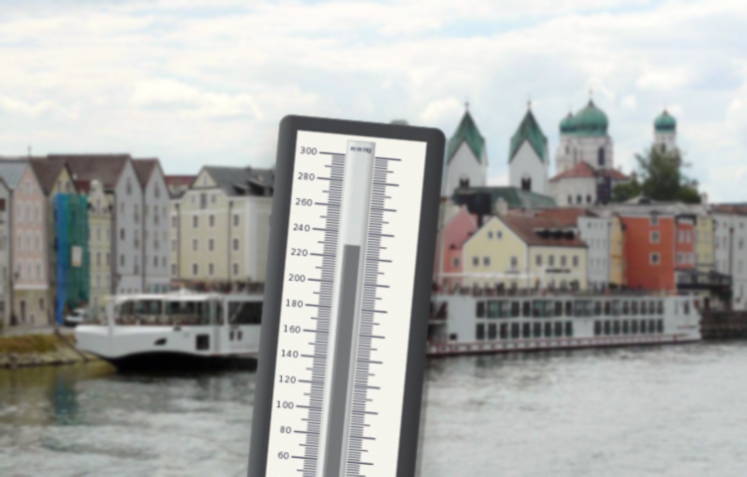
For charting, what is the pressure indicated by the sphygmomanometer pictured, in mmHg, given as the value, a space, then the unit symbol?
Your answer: 230 mmHg
